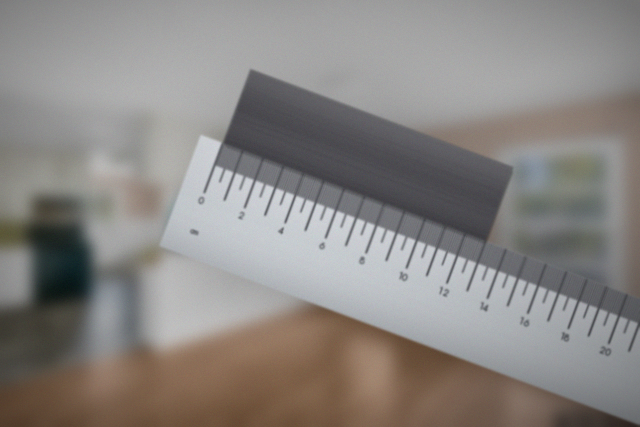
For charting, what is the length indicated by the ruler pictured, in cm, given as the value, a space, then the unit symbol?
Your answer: 13 cm
